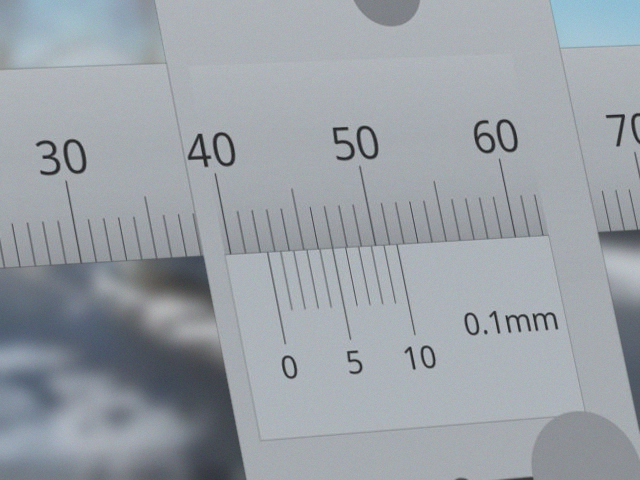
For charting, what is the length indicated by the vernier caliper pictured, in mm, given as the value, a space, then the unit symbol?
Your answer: 42.5 mm
